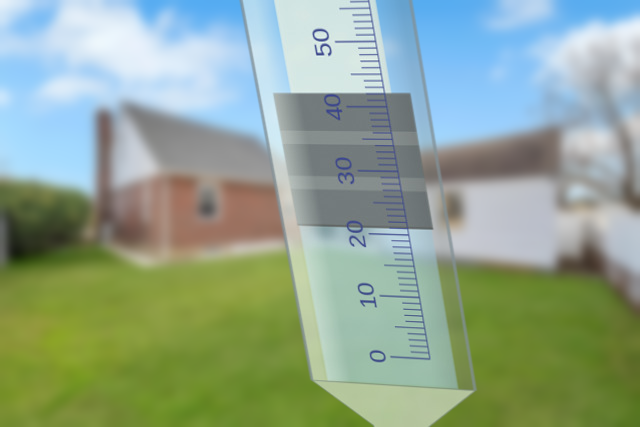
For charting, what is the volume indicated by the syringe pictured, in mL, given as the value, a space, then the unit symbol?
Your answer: 21 mL
